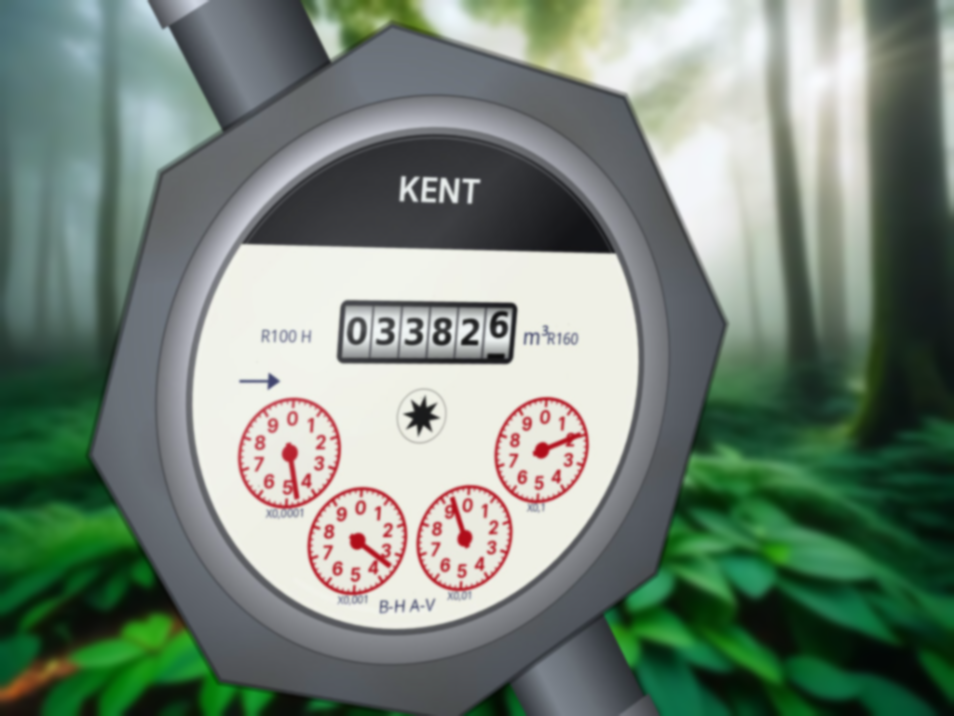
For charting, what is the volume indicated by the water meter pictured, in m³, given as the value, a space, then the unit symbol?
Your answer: 33826.1934 m³
